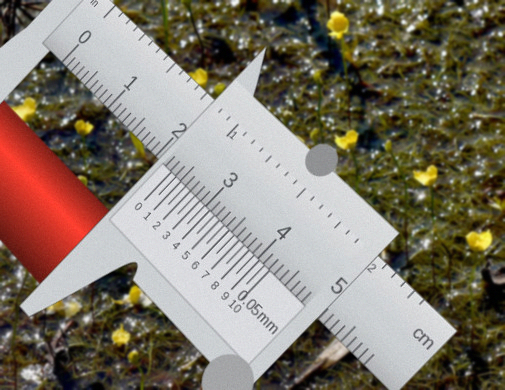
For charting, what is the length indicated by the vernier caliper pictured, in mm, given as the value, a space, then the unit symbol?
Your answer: 23.2 mm
